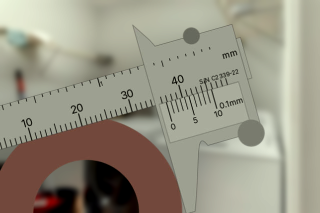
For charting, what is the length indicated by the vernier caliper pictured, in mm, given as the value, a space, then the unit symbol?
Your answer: 36.8 mm
